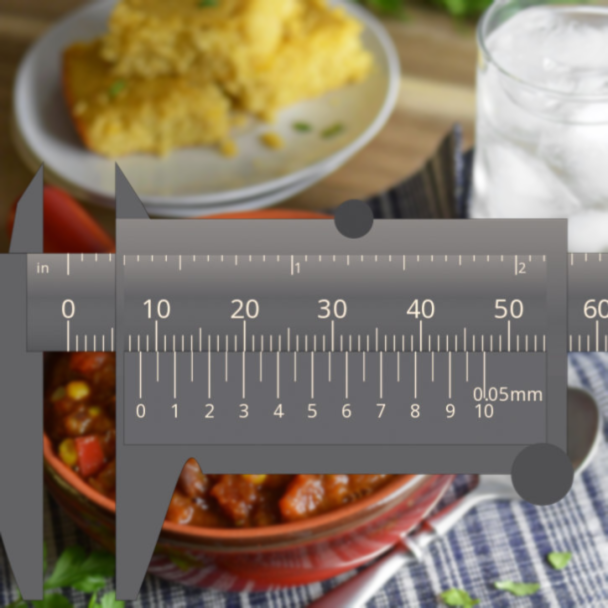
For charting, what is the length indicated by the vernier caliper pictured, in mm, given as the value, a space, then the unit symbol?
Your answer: 8.2 mm
